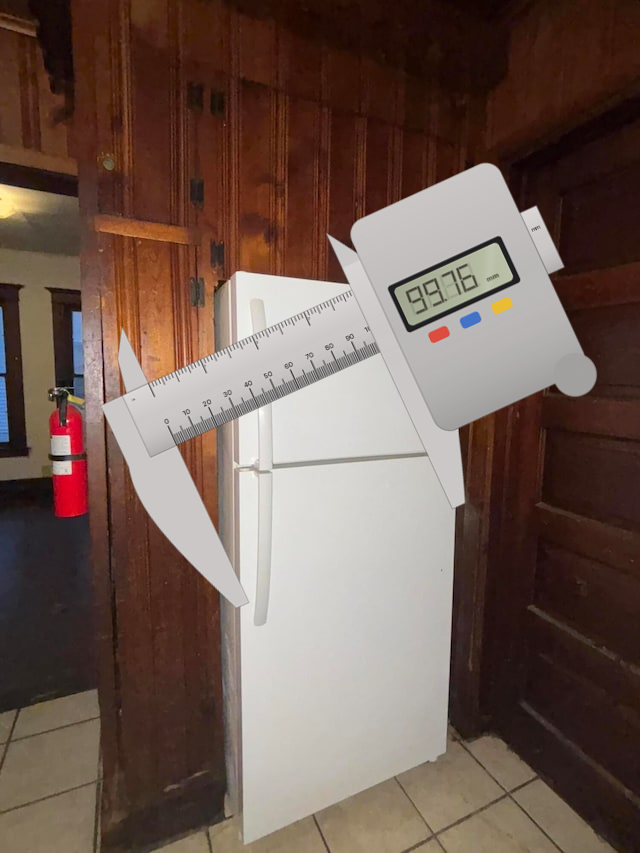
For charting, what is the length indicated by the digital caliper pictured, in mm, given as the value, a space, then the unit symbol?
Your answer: 99.76 mm
